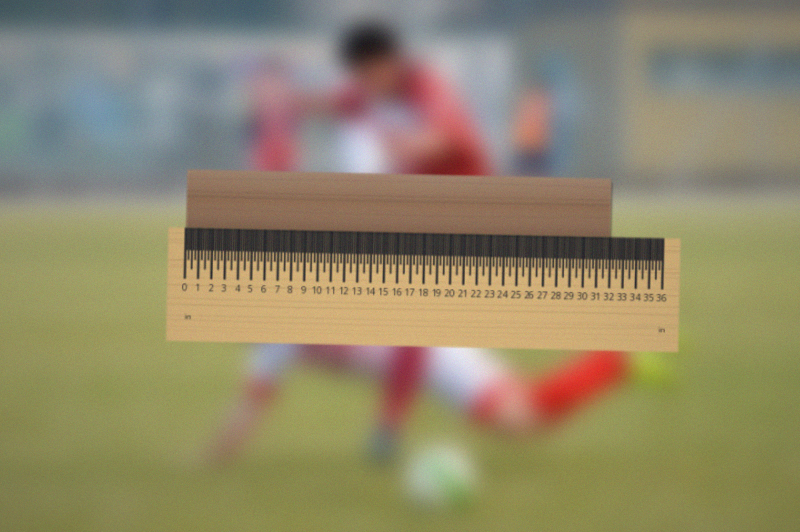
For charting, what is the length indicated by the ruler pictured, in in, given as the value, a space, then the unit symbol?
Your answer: 32 in
